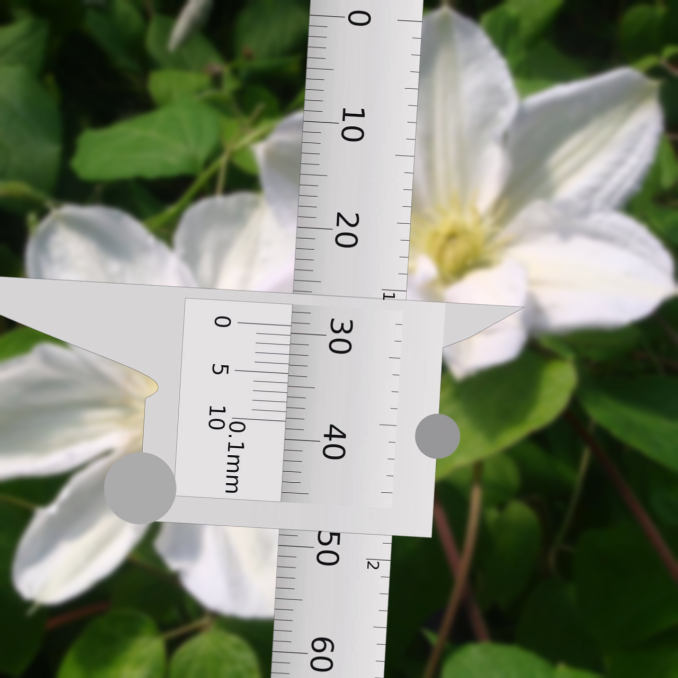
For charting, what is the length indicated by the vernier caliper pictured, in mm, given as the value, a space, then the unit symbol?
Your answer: 29.3 mm
